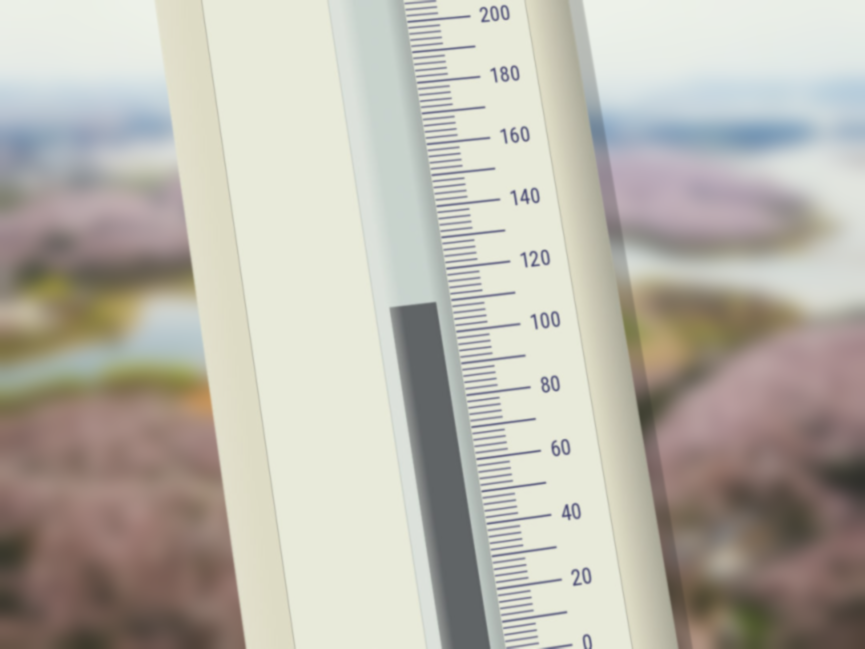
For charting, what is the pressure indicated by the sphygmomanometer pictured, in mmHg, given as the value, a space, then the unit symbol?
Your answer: 110 mmHg
